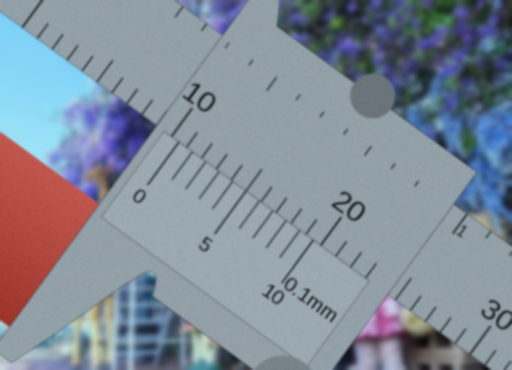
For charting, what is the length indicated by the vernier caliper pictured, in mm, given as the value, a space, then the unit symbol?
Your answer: 10.5 mm
